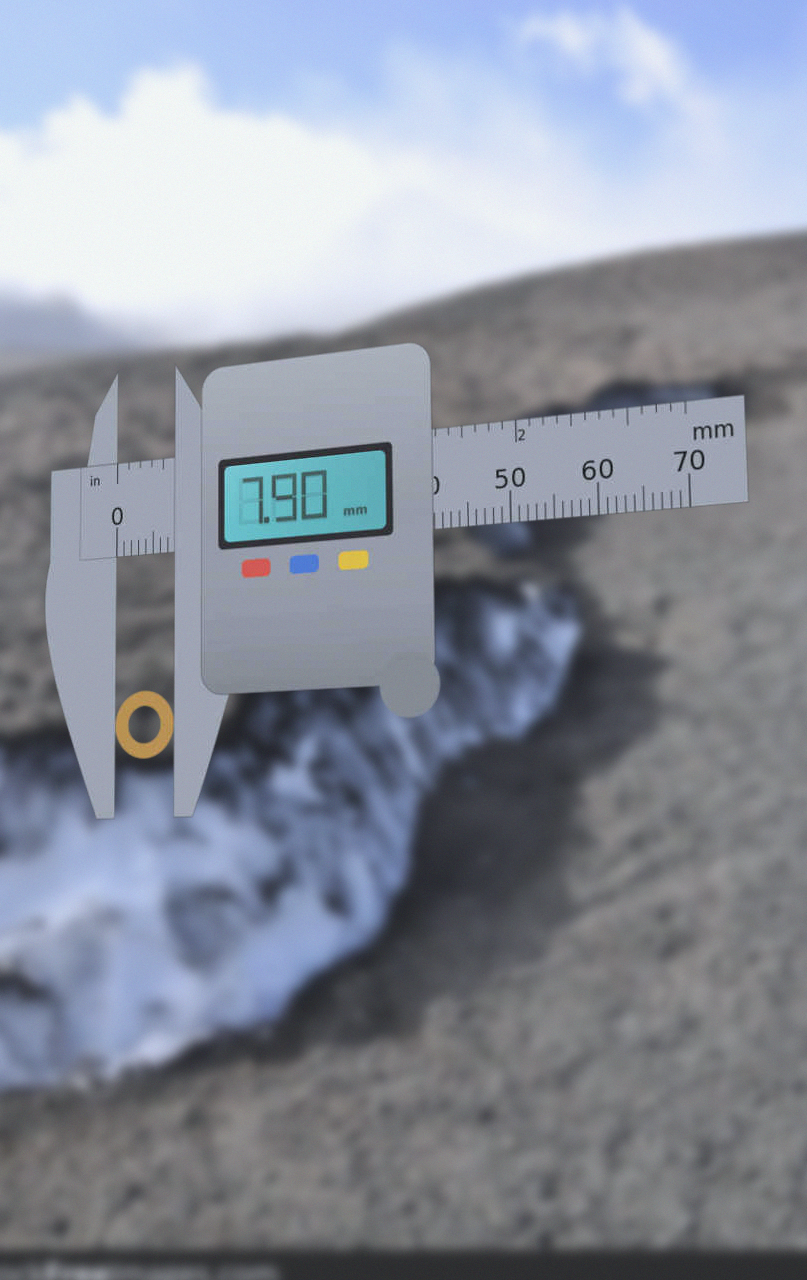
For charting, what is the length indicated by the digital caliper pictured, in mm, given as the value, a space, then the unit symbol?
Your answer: 7.90 mm
